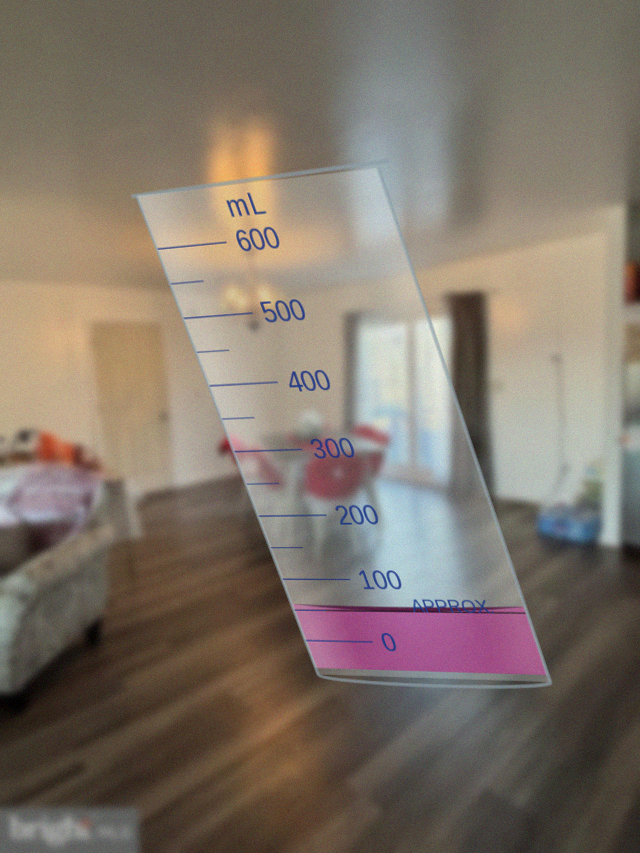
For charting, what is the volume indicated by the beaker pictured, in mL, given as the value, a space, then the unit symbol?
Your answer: 50 mL
